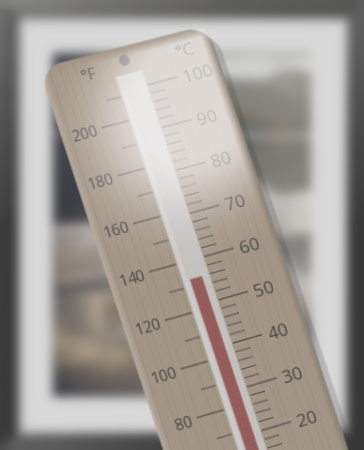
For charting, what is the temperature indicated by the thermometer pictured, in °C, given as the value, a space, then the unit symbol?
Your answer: 56 °C
